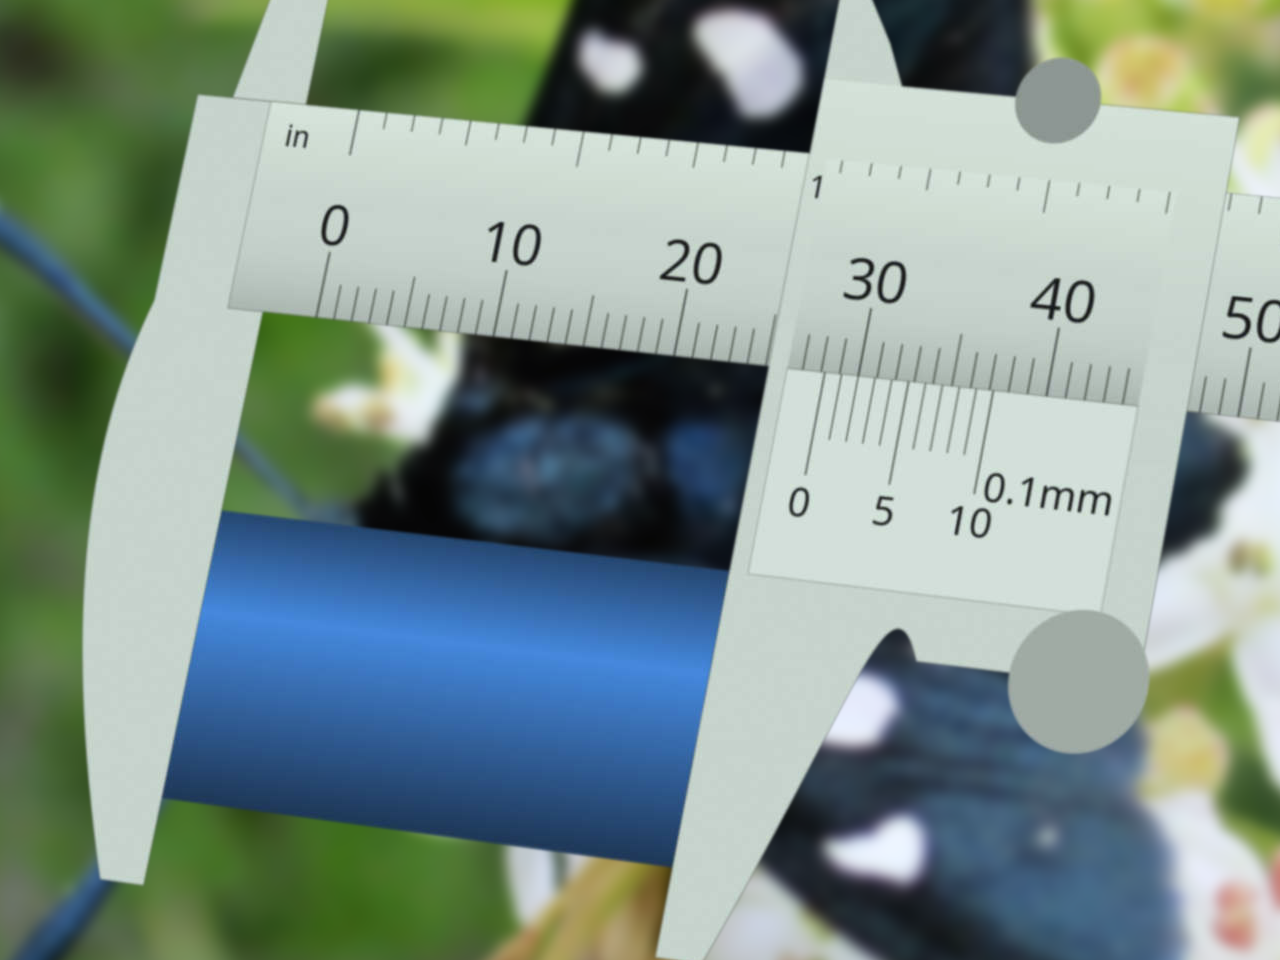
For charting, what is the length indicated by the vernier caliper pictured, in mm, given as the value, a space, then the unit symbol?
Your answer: 28.2 mm
